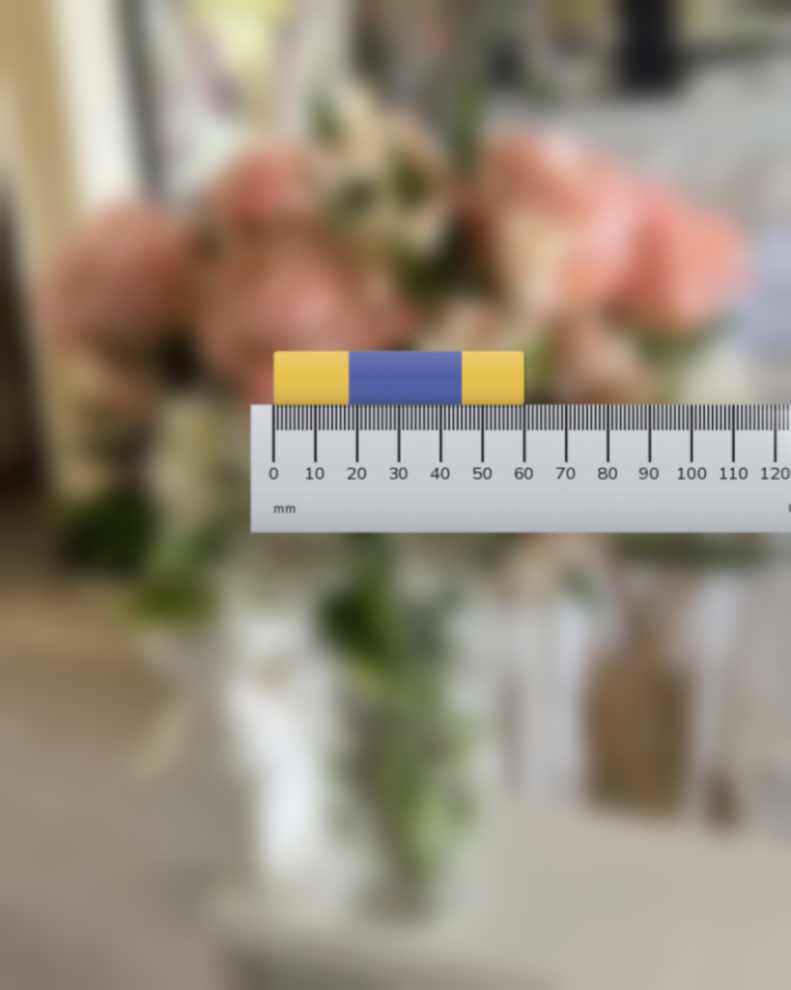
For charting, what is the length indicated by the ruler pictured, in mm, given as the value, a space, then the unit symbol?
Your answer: 60 mm
